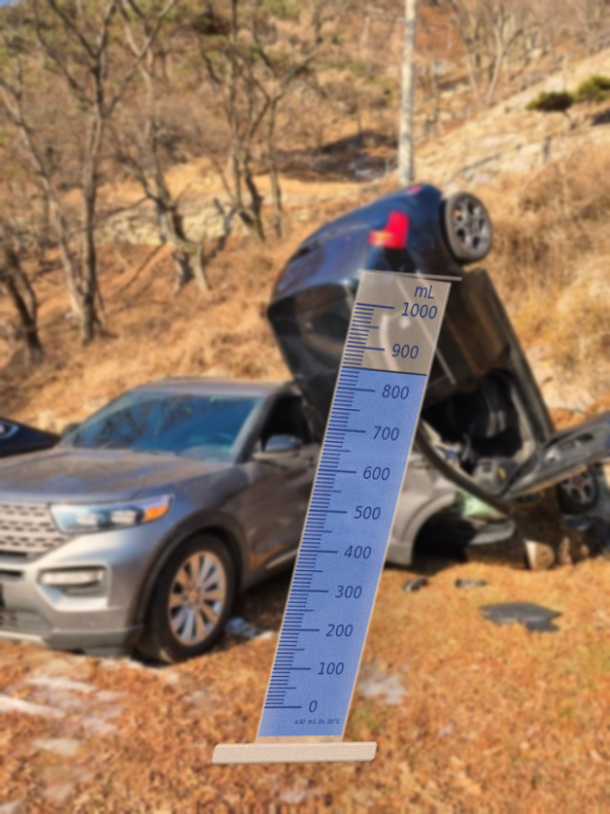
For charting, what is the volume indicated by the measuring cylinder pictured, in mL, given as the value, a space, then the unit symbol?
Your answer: 850 mL
